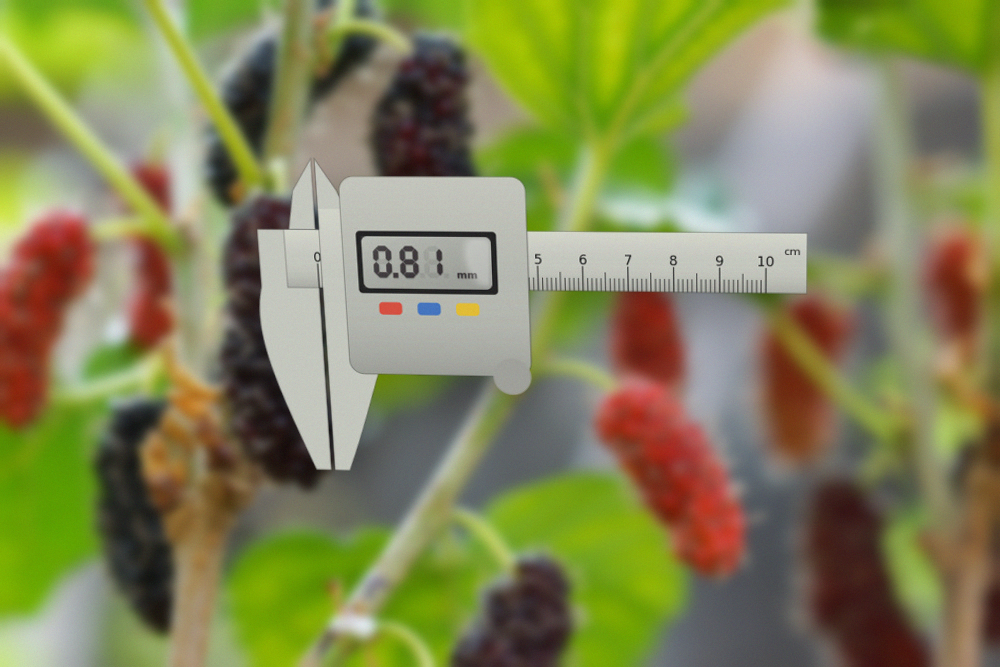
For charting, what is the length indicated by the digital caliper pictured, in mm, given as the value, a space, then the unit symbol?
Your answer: 0.81 mm
